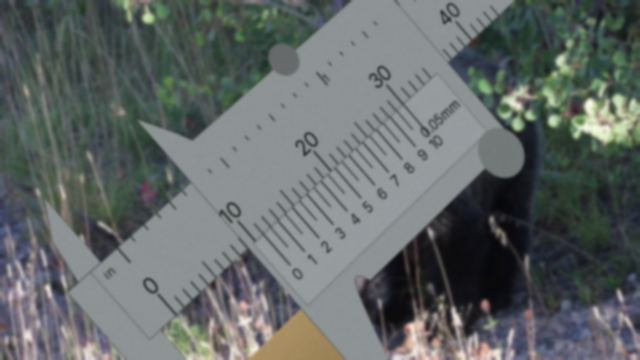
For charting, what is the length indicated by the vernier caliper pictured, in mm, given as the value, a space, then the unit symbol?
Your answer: 11.0 mm
